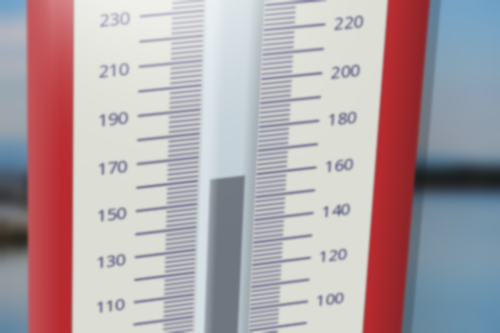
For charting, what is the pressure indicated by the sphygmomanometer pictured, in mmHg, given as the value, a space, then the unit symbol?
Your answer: 160 mmHg
